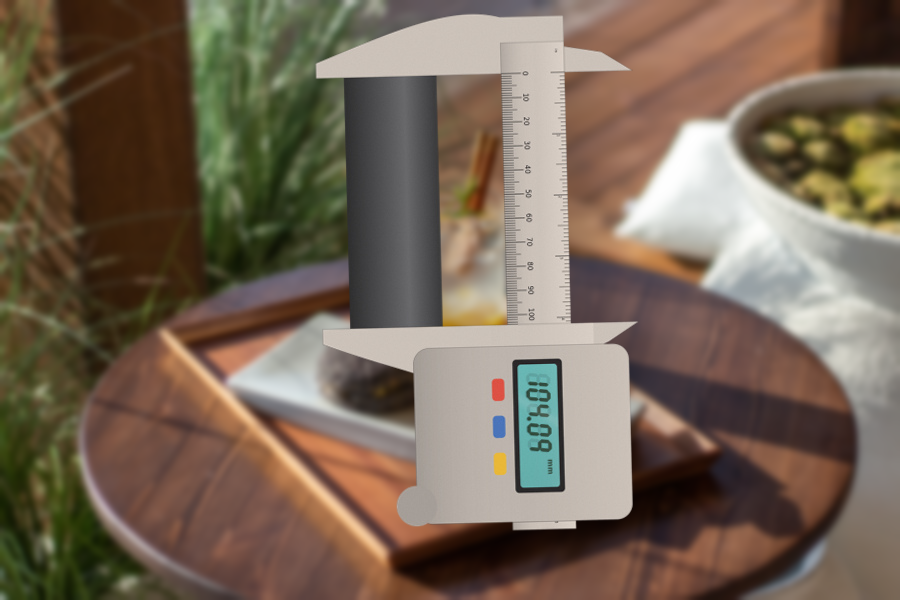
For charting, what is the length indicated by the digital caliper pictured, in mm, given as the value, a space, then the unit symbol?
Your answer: 104.09 mm
